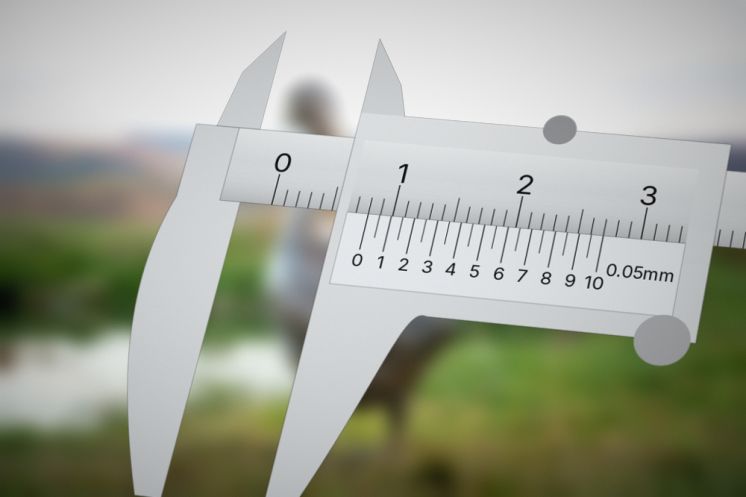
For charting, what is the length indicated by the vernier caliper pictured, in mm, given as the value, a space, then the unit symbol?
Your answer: 8.0 mm
